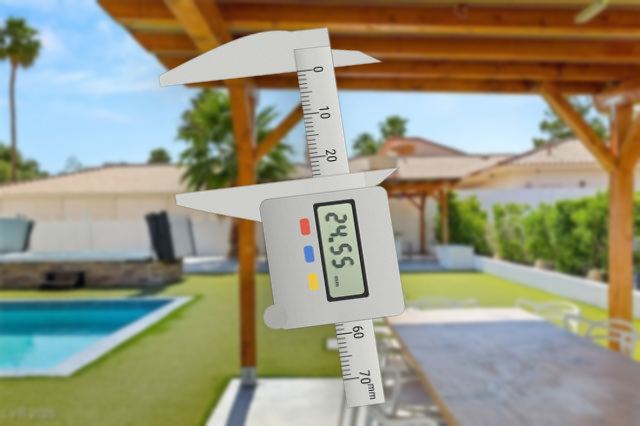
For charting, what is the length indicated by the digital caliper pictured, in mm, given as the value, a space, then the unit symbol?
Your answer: 24.55 mm
